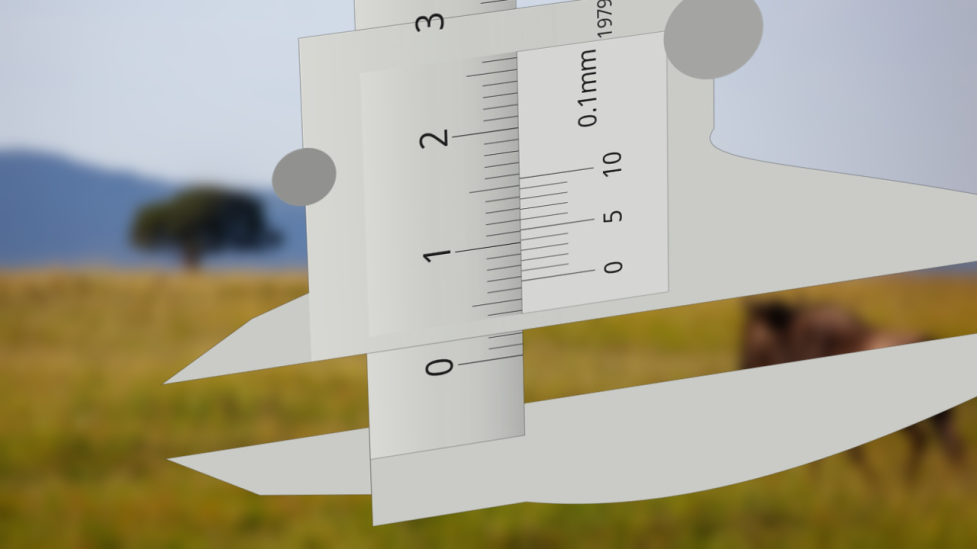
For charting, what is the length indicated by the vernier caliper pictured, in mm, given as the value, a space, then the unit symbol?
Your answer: 6.6 mm
